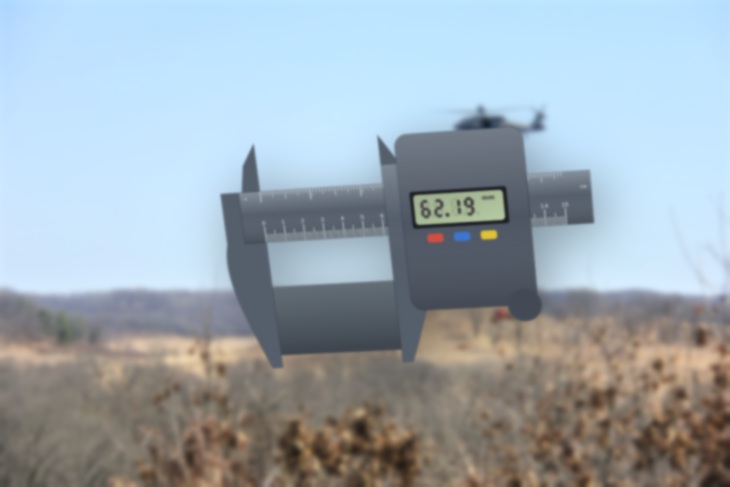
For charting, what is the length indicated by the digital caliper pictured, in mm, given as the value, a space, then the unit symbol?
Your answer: 62.19 mm
